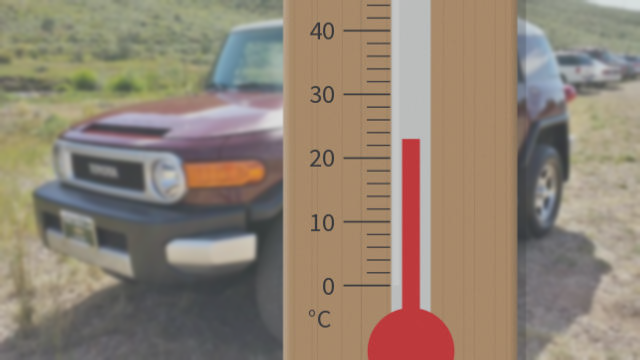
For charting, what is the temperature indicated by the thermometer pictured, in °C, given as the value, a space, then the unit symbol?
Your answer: 23 °C
